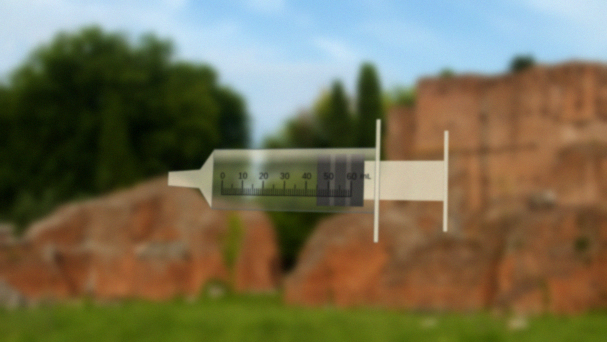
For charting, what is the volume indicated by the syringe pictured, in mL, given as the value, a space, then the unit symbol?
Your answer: 45 mL
